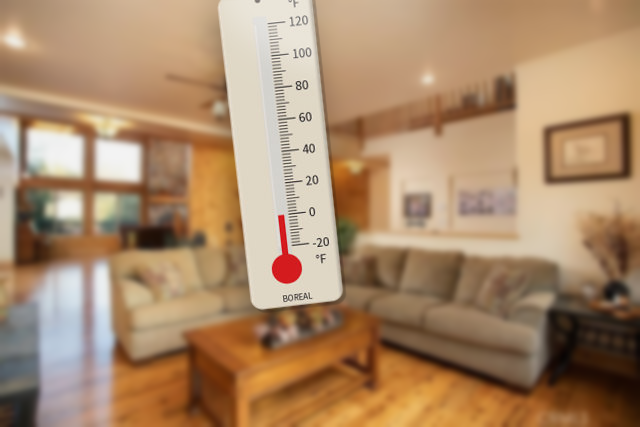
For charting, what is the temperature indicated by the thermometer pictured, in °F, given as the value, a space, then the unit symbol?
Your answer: 0 °F
